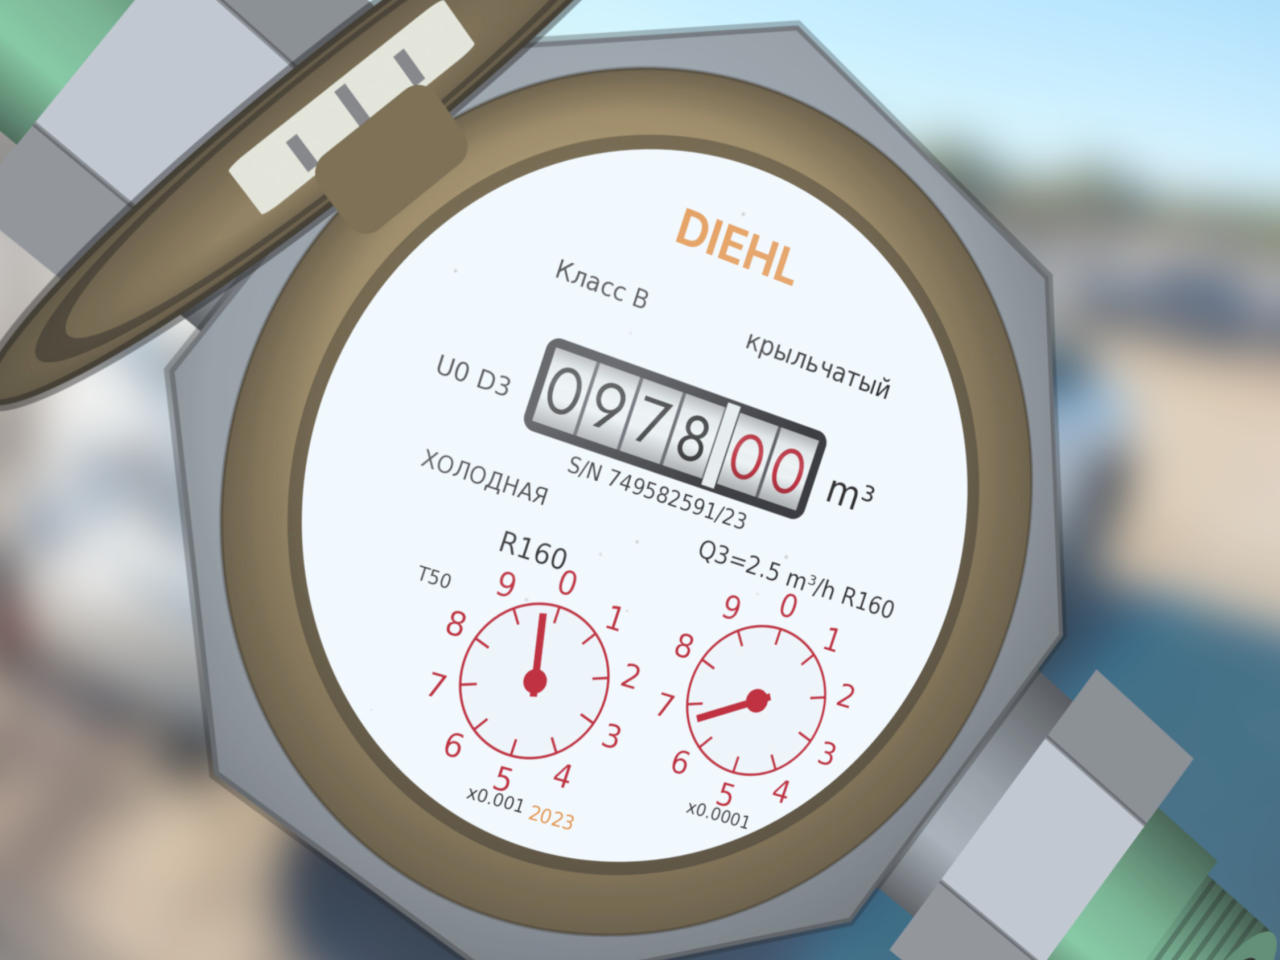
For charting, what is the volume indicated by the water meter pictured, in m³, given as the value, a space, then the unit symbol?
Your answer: 977.9996 m³
